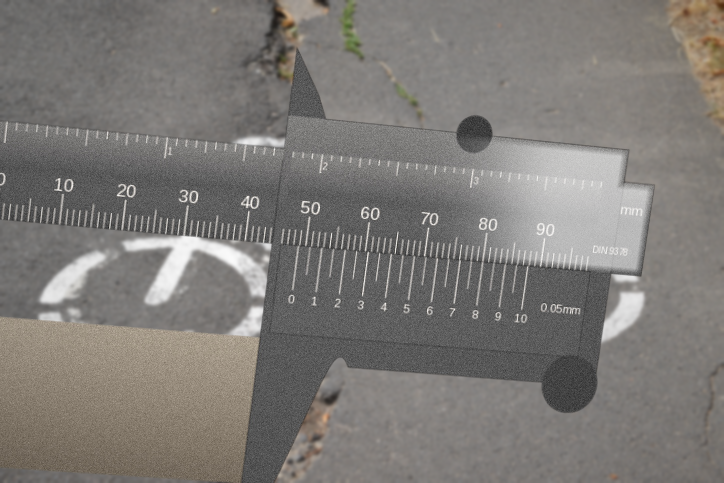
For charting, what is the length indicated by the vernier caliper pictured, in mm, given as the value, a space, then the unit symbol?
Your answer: 48.8 mm
